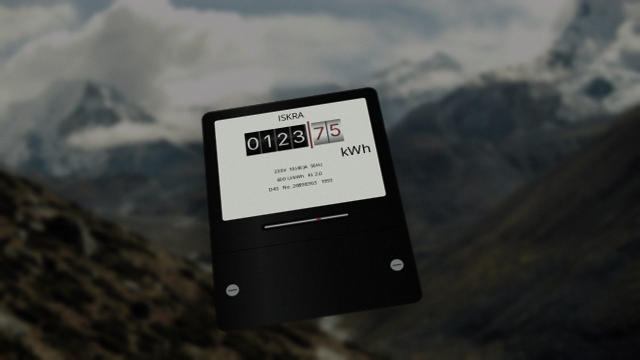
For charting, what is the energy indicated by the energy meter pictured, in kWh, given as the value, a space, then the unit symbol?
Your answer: 123.75 kWh
